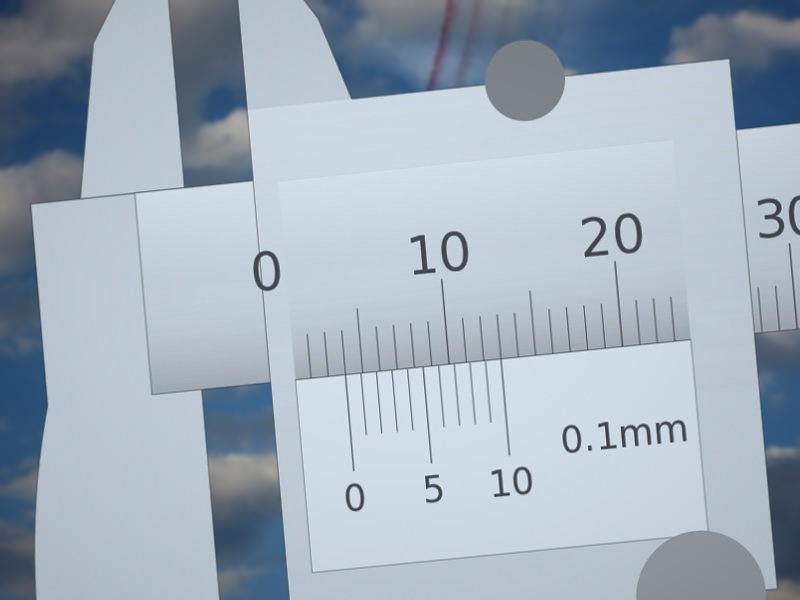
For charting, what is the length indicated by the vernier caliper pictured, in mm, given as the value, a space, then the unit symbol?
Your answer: 4.0 mm
